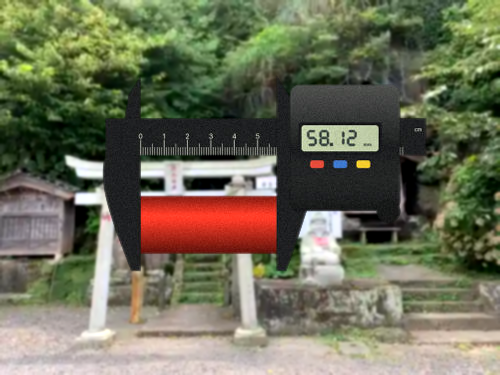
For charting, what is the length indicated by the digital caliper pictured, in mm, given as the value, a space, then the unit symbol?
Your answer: 58.12 mm
